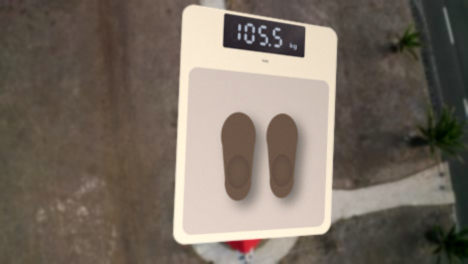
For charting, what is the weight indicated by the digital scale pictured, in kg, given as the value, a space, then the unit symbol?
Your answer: 105.5 kg
